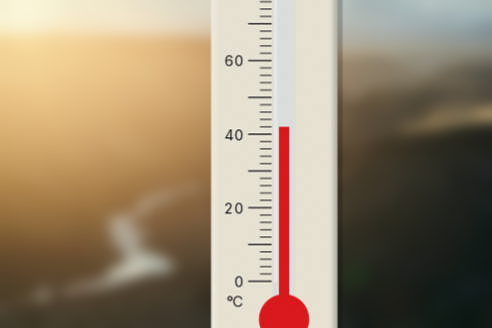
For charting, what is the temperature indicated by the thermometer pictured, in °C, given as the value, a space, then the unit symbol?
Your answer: 42 °C
